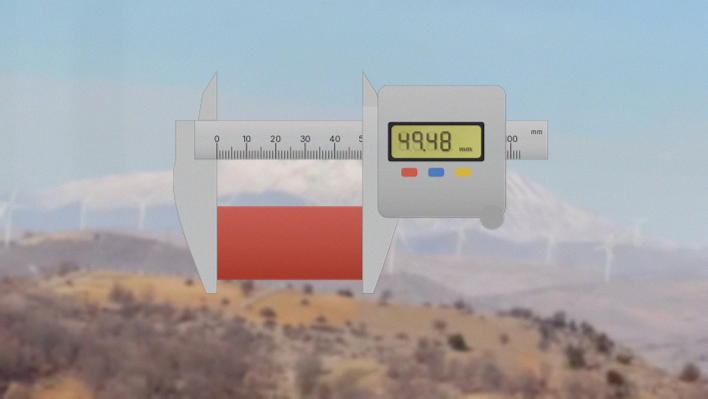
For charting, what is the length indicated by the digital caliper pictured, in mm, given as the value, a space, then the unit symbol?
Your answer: 49.48 mm
